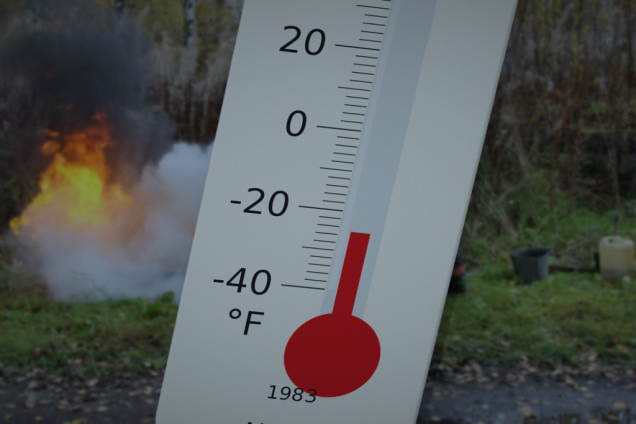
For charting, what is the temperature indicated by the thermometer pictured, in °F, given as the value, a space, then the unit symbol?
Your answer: -25 °F
